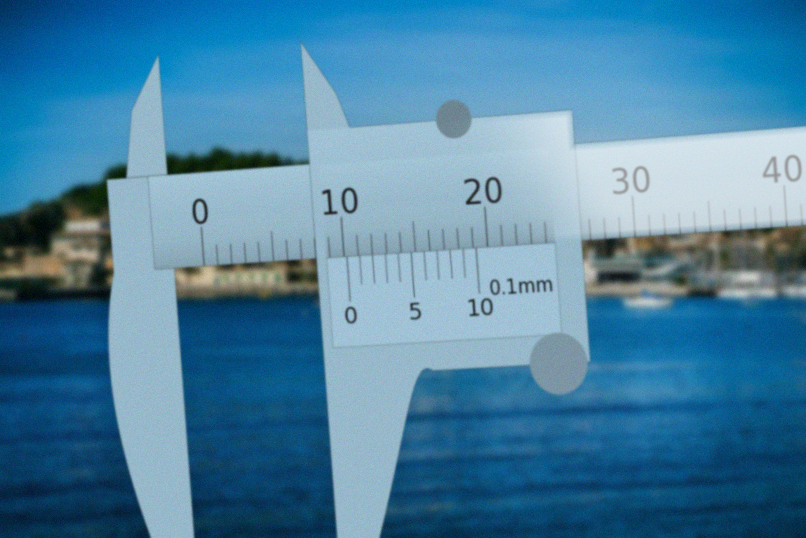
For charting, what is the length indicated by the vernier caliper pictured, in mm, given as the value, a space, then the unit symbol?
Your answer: 10.2 mm
